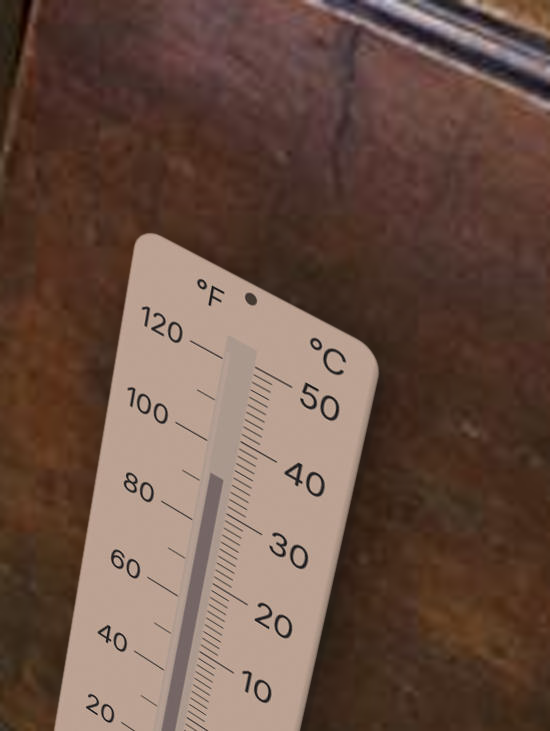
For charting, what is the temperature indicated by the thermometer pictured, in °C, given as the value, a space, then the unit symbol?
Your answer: 34 °C
